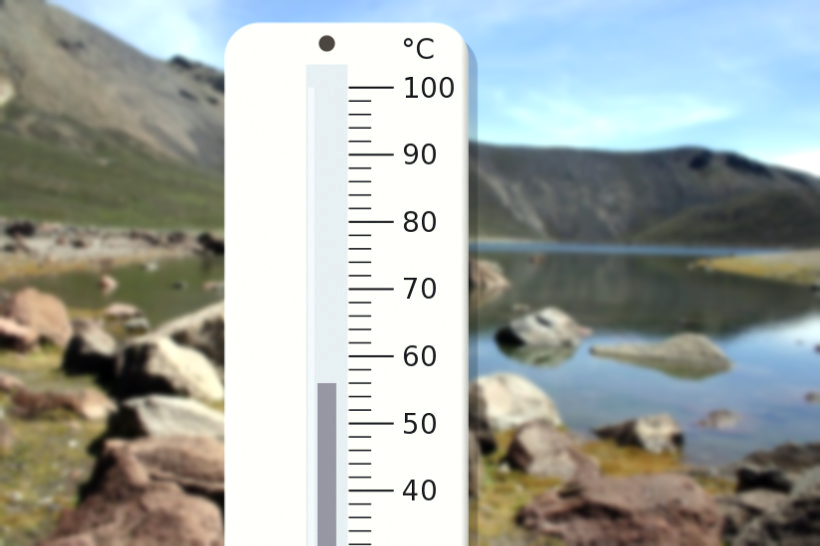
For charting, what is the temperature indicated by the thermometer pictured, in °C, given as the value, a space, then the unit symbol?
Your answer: 56 °C
